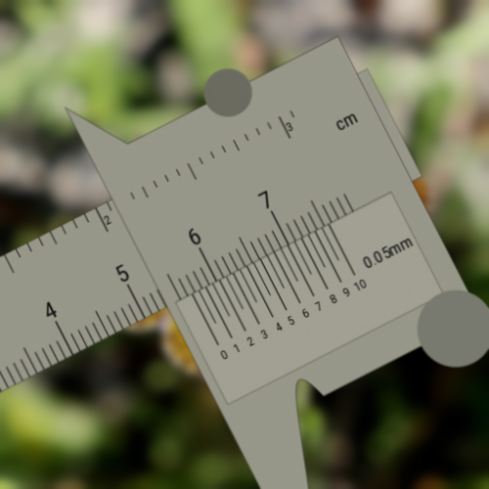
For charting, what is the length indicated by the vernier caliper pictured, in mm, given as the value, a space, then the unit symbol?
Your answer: 56.6 mm
